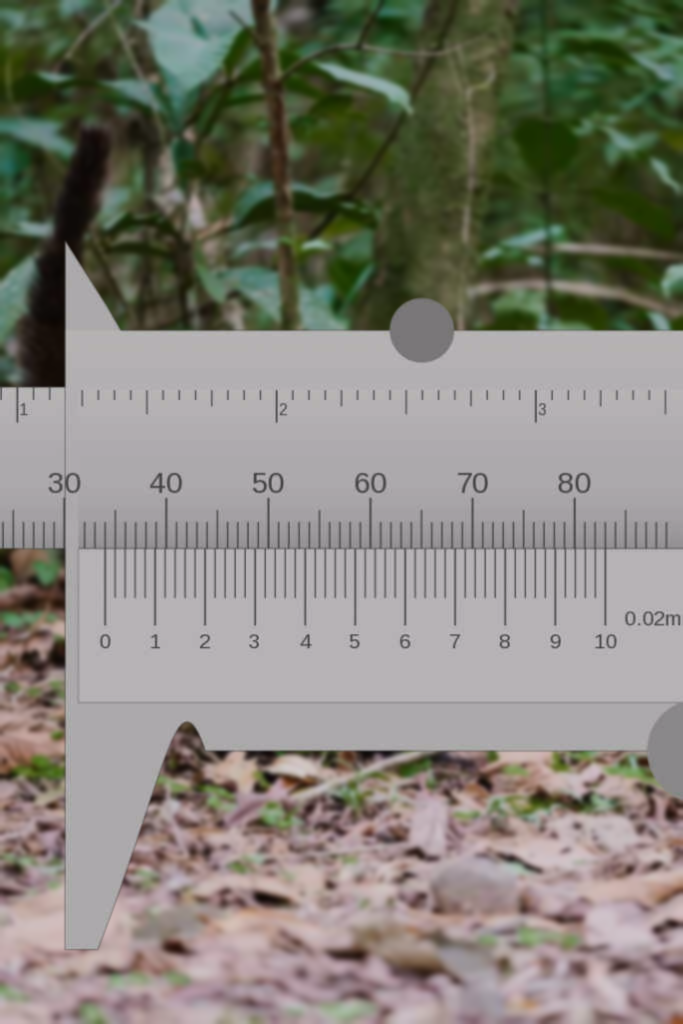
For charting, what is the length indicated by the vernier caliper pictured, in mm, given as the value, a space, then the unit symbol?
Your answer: 34.0 mm
